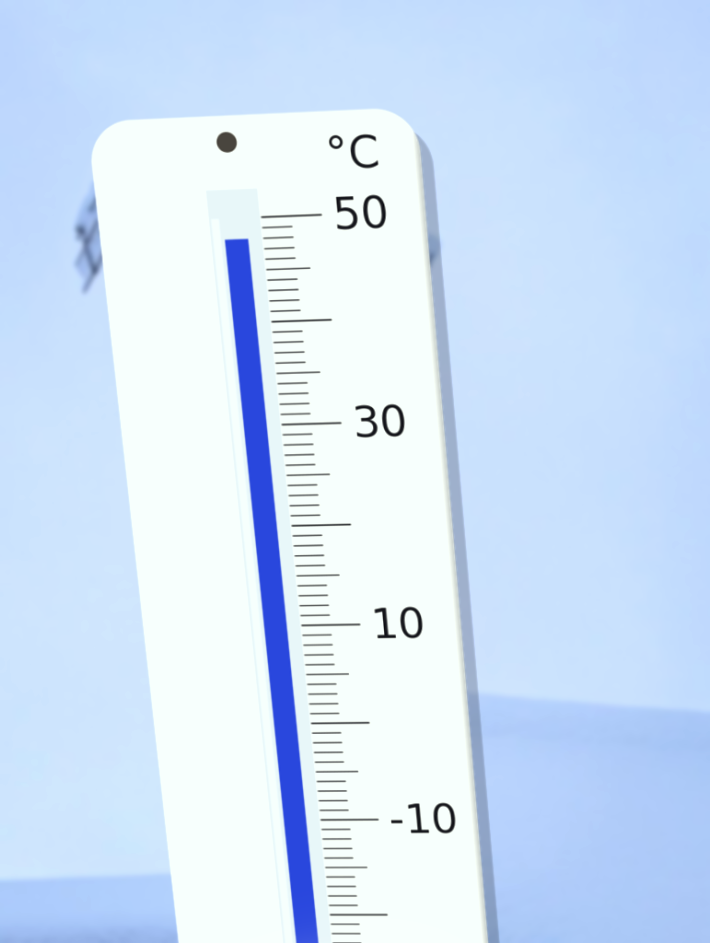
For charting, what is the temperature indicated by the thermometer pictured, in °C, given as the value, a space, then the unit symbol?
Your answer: 48 °C
